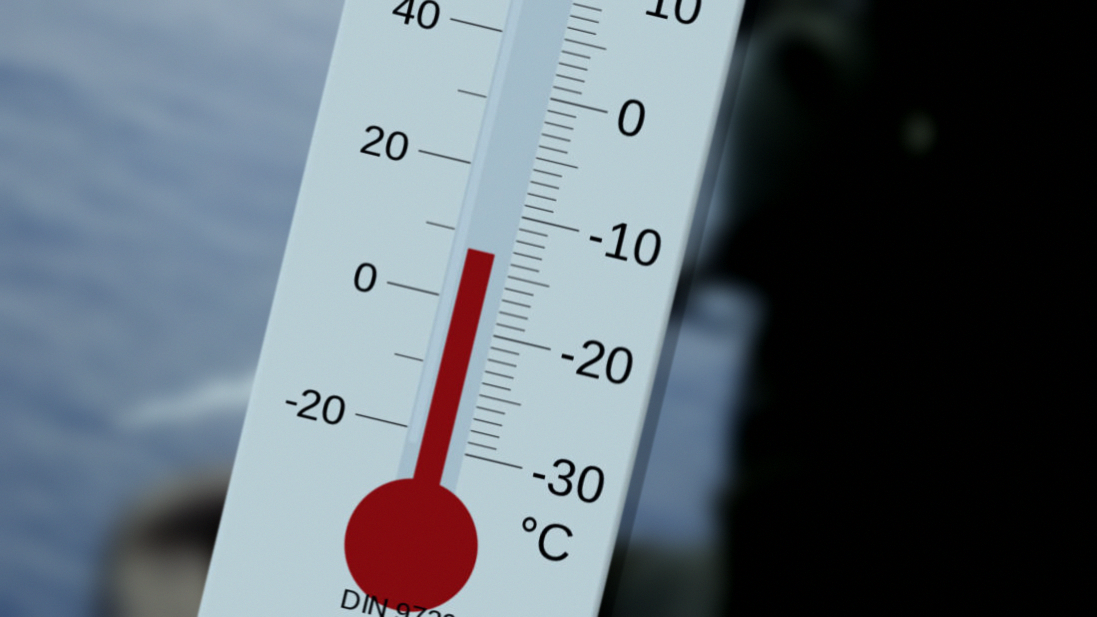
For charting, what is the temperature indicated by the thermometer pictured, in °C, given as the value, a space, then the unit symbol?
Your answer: -13.5 °C
